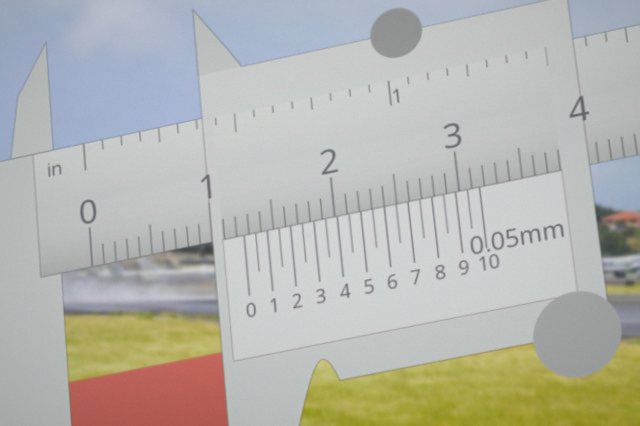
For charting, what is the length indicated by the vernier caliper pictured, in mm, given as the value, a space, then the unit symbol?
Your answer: 12.6 mm
